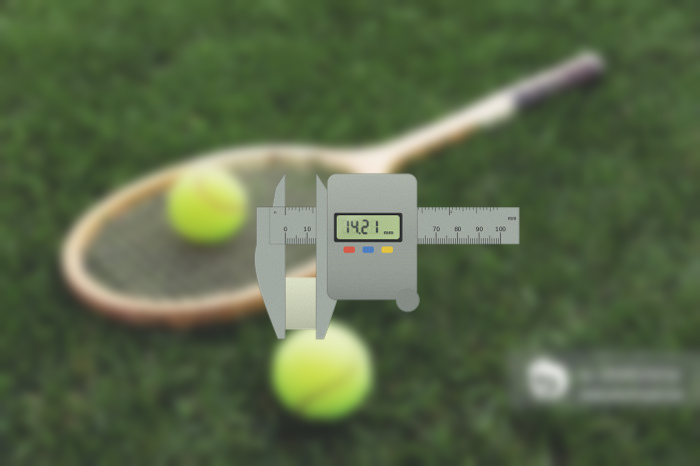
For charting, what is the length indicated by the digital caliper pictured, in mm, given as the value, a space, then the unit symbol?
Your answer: 14.21 mm
